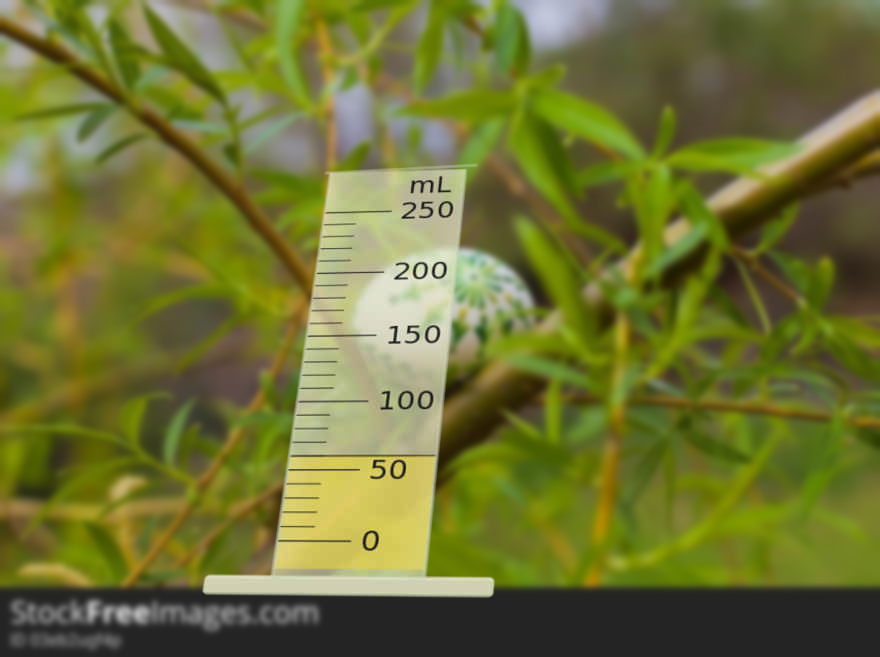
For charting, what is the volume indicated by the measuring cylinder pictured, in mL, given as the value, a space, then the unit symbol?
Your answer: 60 mL
